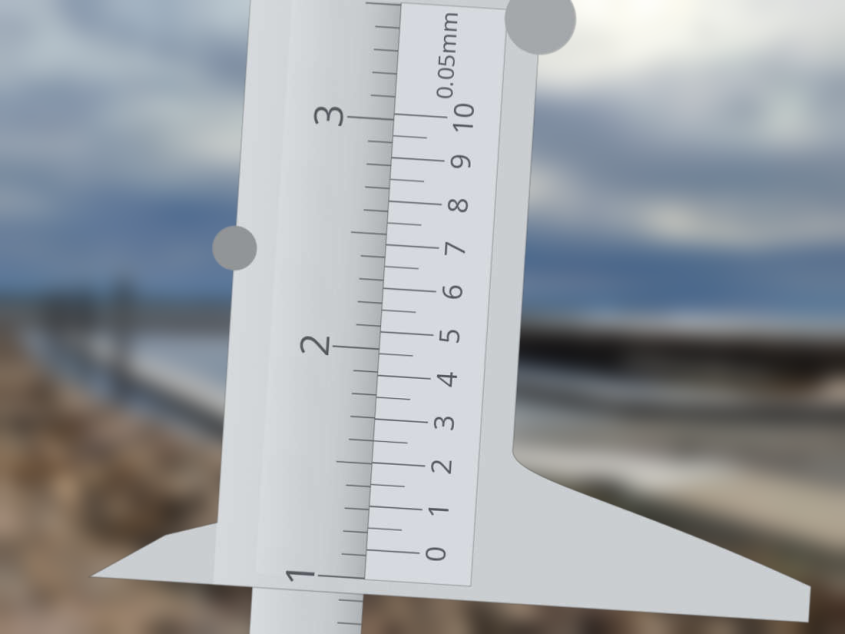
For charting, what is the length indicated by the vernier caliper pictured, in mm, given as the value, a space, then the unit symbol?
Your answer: 11.25 mm
